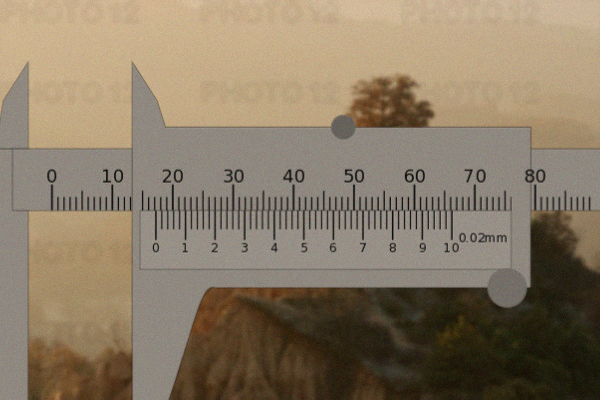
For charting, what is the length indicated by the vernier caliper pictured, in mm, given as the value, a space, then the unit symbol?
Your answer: 17.2 mm
